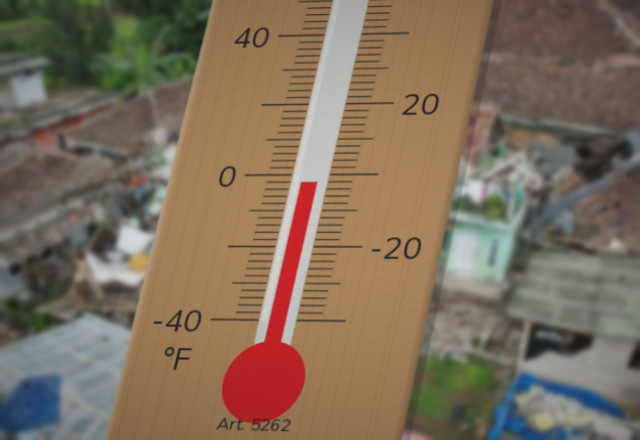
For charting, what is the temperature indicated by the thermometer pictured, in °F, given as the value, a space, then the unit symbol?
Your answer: -2 °F
